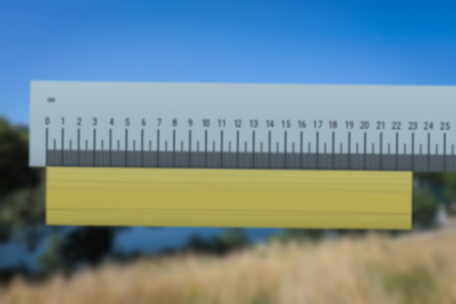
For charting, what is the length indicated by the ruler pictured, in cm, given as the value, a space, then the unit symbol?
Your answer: 23 cm
